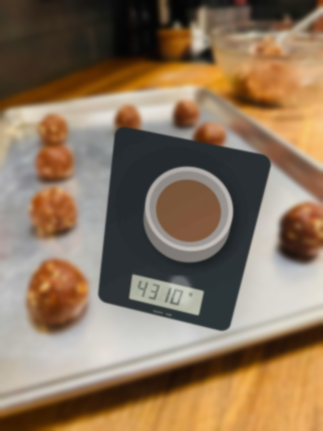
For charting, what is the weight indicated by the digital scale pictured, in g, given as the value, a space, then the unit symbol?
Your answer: 4310 g
